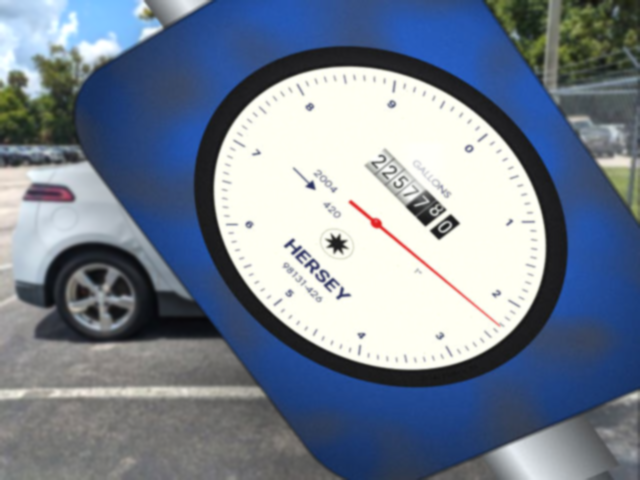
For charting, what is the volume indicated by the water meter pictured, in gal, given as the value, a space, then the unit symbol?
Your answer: 2257782.3 gal
